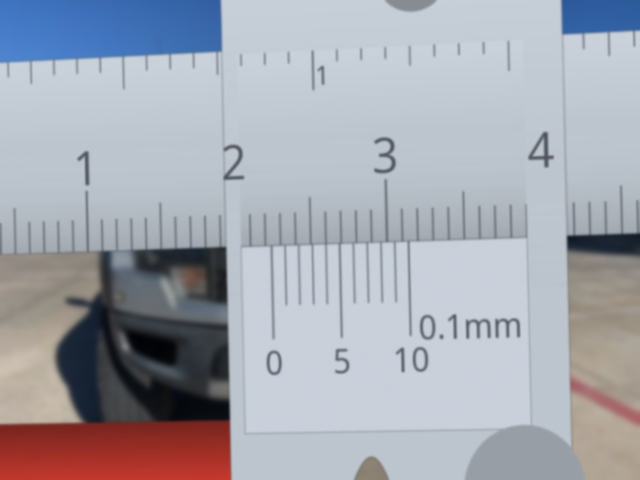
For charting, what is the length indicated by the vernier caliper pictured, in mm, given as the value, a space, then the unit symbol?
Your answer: 22.4 mm
